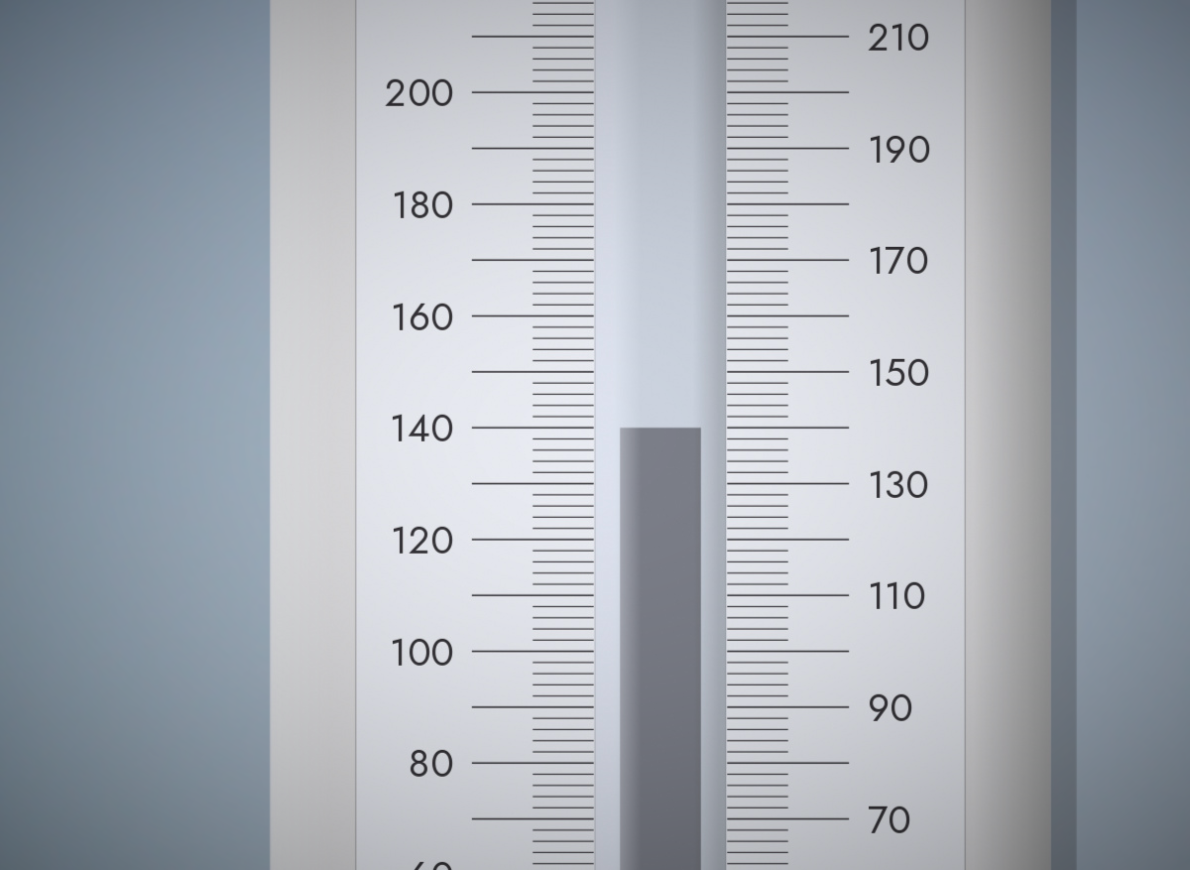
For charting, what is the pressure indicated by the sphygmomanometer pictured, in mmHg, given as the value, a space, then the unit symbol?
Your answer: 140 mmHg
